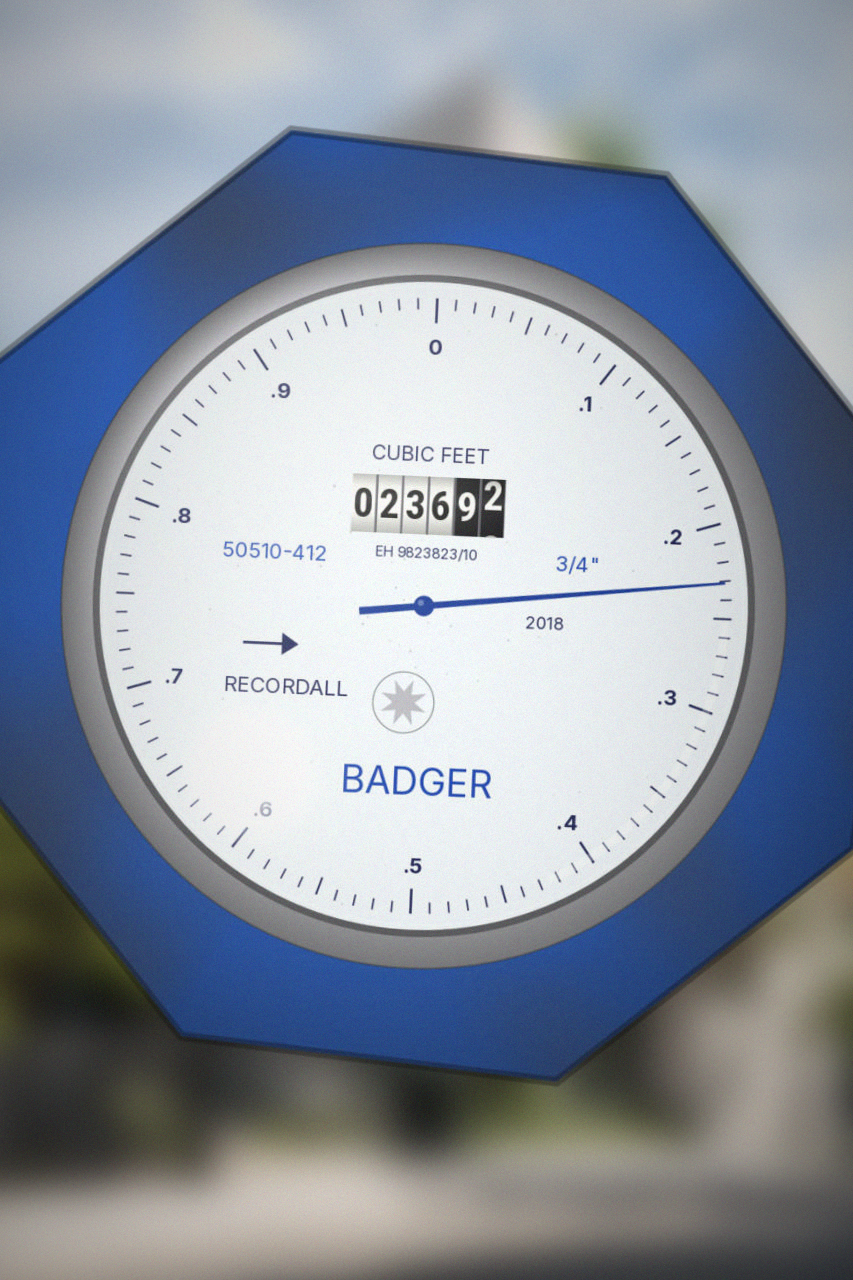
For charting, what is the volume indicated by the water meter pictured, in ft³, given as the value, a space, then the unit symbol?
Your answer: 23692.23 ft³
